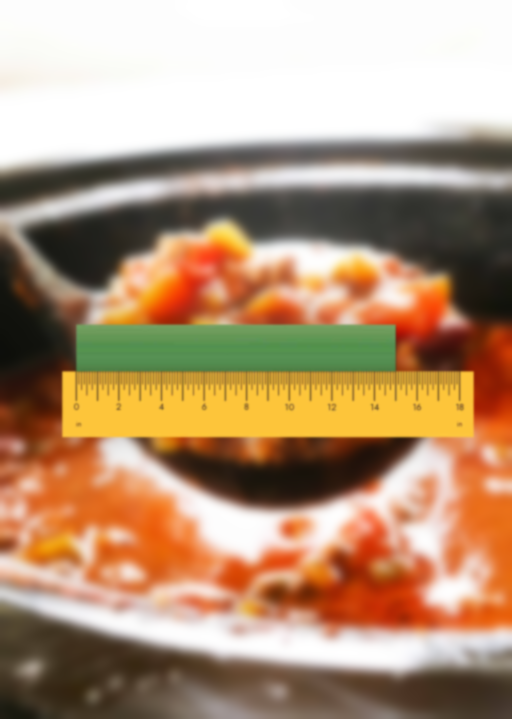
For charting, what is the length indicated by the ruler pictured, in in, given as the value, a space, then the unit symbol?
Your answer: 15 in
